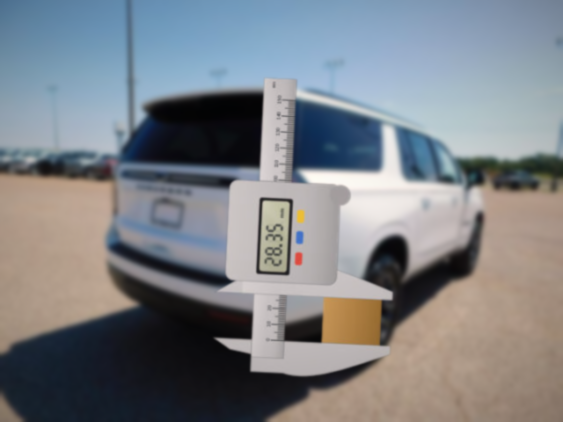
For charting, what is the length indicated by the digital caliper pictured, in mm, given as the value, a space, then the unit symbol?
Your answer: 28.35 mm
